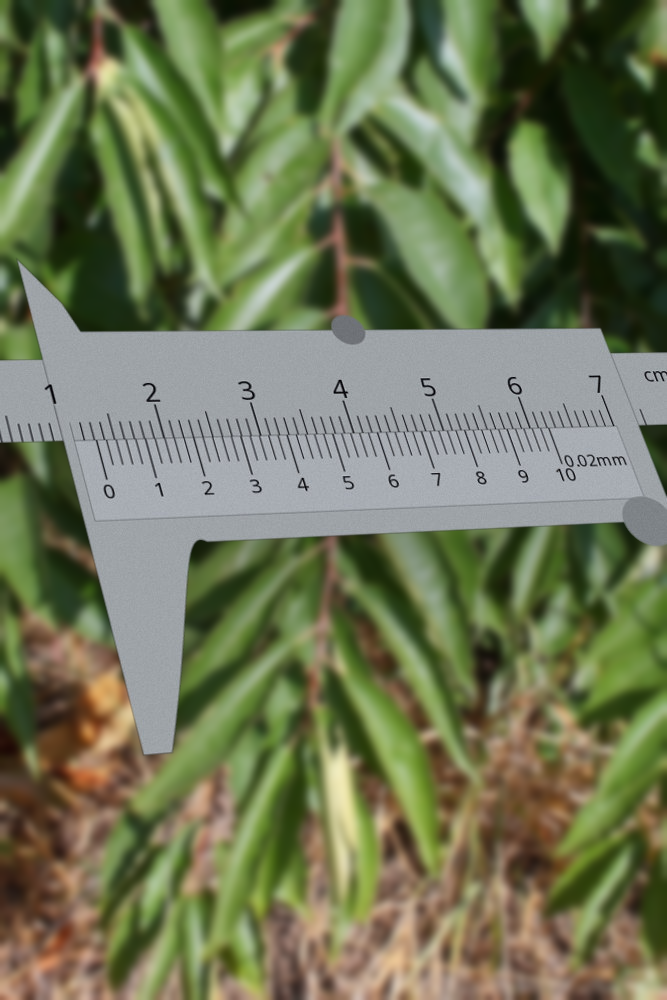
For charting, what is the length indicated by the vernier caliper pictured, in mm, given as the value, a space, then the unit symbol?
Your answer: 13.2 mm
